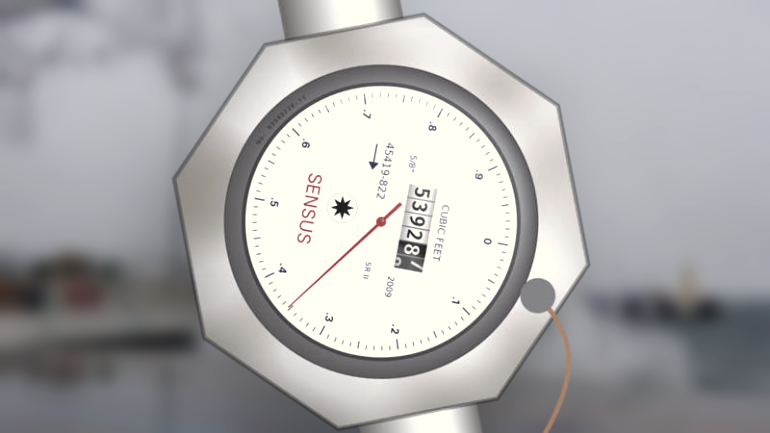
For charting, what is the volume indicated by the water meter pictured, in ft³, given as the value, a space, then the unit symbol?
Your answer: 539287.35 ft³
